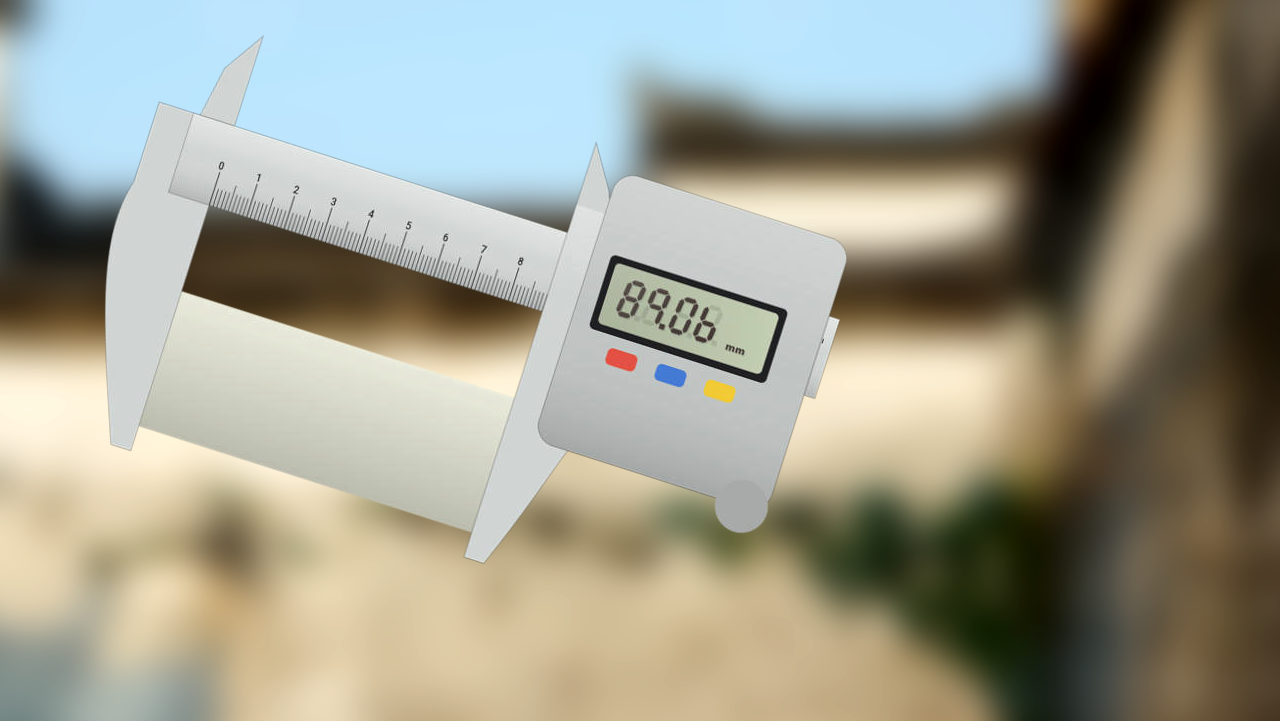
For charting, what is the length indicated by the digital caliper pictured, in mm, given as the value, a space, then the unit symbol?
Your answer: 89.06 mm
